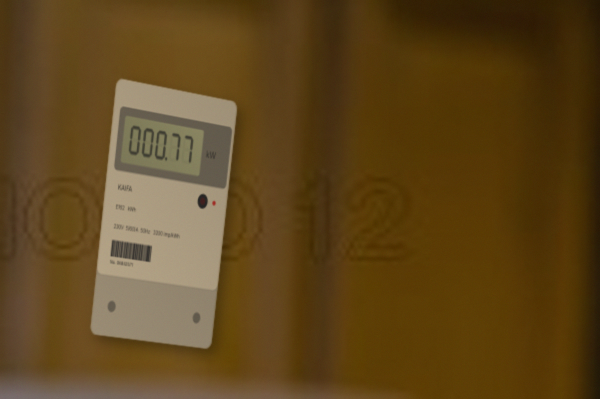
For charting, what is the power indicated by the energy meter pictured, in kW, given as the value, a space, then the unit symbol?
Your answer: 0.77 kW
